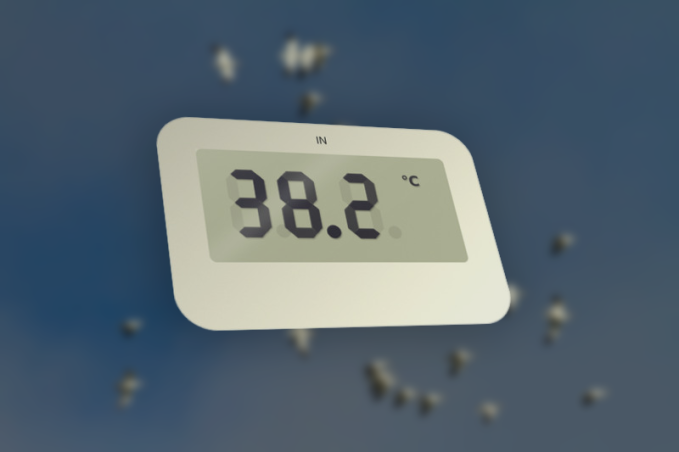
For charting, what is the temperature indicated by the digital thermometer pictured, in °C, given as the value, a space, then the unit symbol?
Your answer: 38.2 °C
